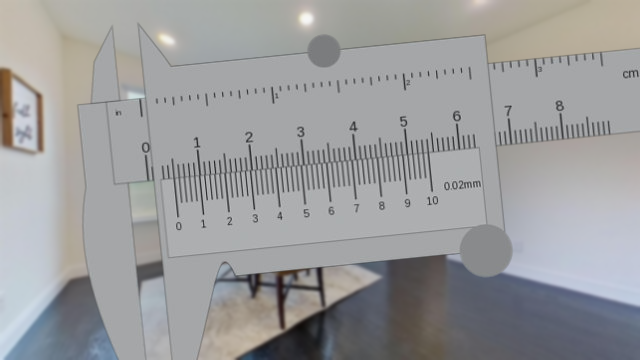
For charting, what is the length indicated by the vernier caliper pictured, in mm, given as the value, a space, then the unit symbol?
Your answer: 5.0 mm
